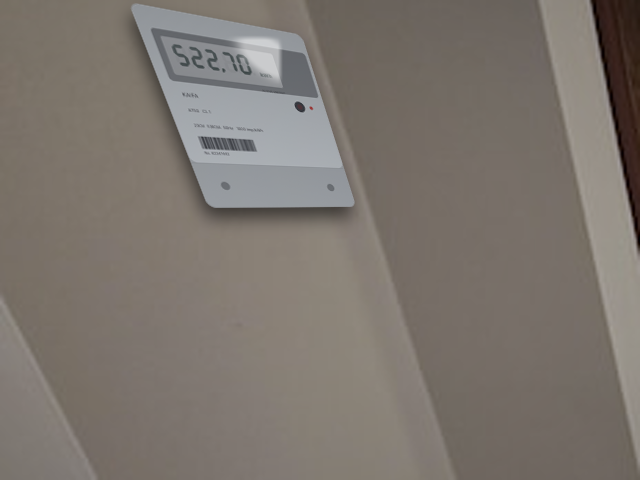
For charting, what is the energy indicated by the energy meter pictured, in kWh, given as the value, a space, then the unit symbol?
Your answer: 522.70 kWh
